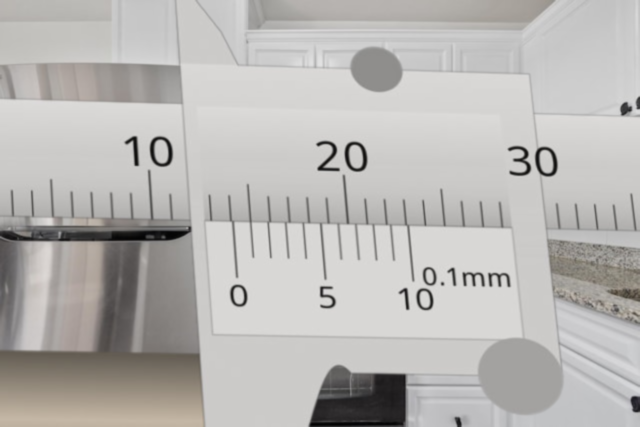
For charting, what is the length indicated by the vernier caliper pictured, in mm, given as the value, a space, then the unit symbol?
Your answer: 14.1 mm
